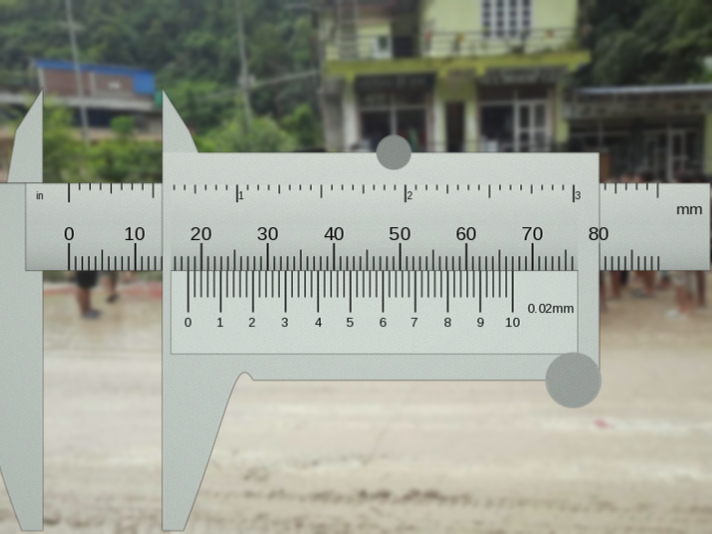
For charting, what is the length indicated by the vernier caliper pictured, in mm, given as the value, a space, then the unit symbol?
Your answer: 18.0 mm
